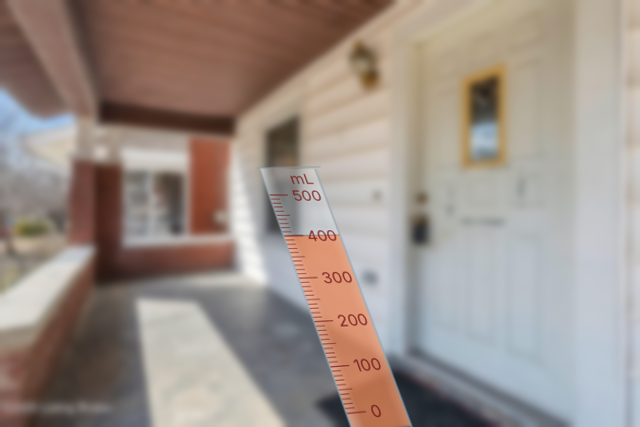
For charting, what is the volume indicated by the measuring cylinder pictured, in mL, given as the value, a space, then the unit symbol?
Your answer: 400 mL
